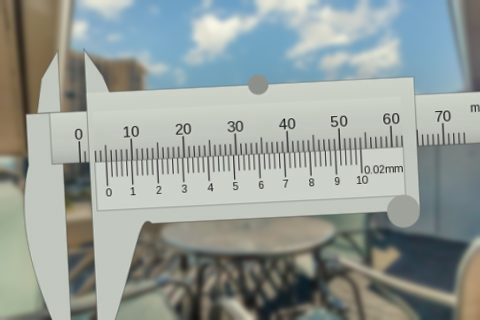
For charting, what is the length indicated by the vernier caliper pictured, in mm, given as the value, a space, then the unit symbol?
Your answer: 5.0 mm
